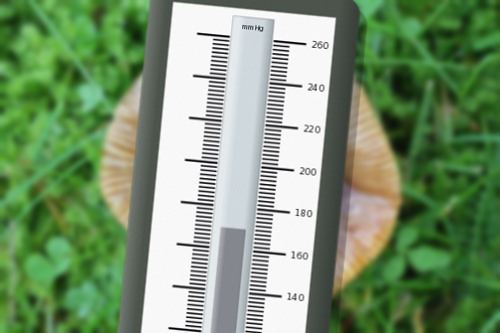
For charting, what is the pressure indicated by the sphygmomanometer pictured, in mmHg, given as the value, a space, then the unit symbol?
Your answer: 170 mmHg
